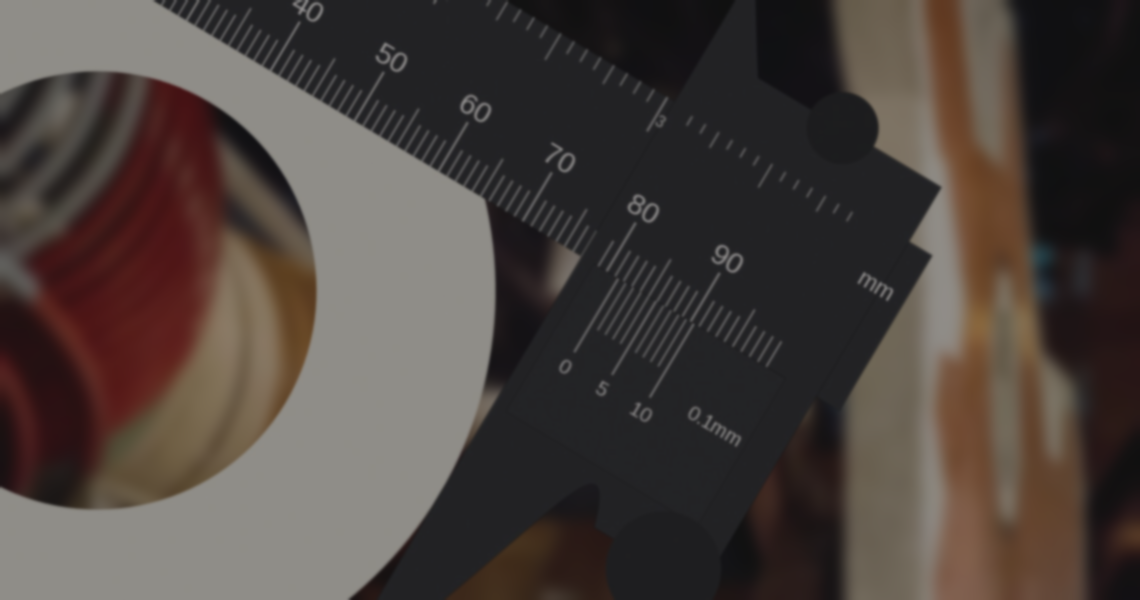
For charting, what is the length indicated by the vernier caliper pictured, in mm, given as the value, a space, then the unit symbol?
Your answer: 81.4 mm
